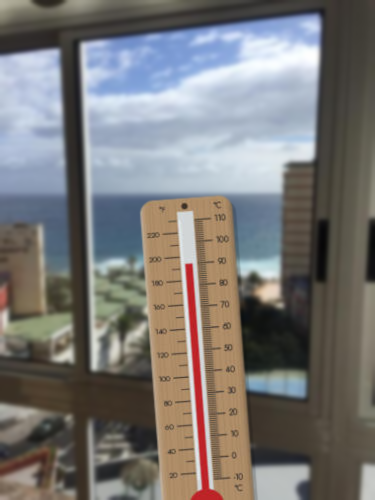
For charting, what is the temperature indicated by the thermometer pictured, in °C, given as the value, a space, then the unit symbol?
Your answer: 90 °C
